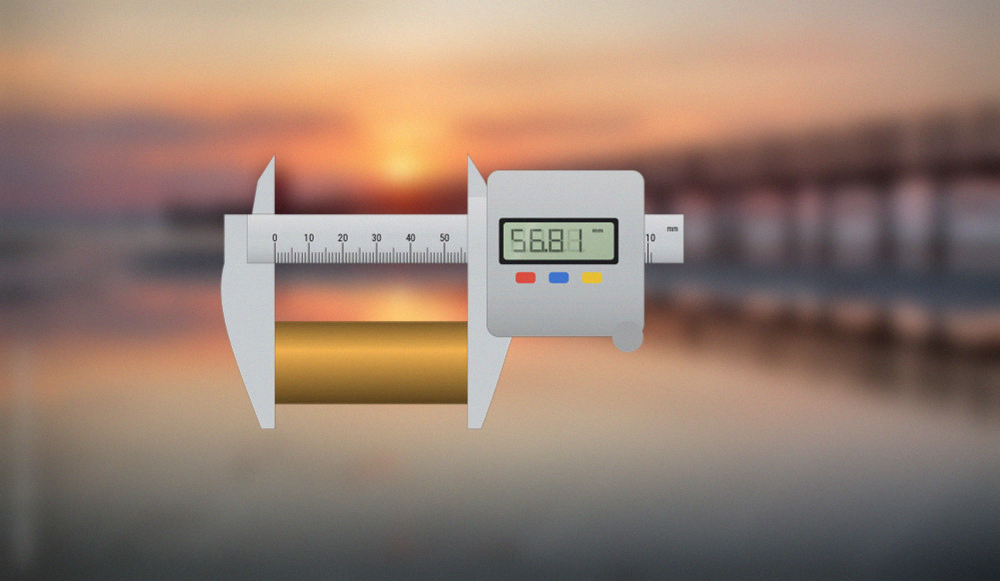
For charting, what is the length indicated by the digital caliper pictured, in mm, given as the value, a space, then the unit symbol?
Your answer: 56.81 mm
